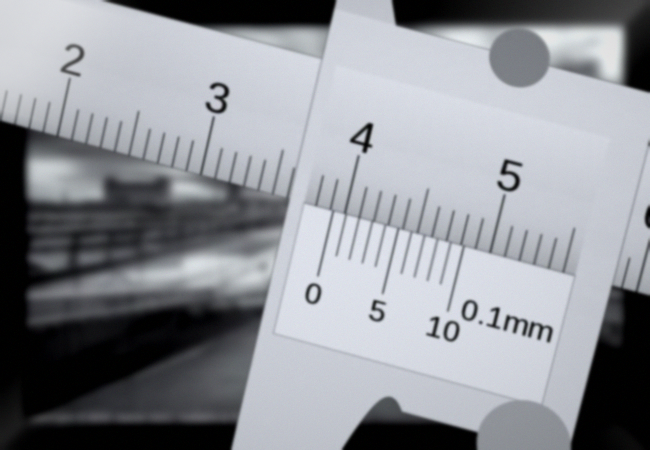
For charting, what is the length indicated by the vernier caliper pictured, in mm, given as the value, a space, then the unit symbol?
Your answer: 39.2 mm
